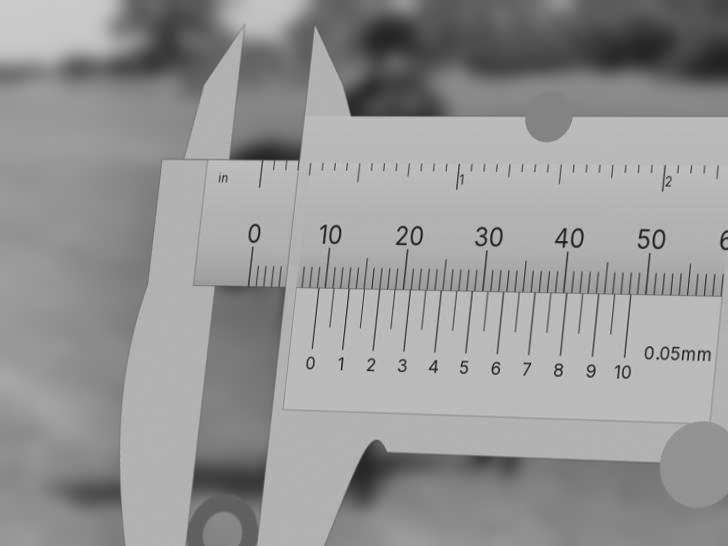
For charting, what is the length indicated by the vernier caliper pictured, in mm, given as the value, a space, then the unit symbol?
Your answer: 9.2 mm
